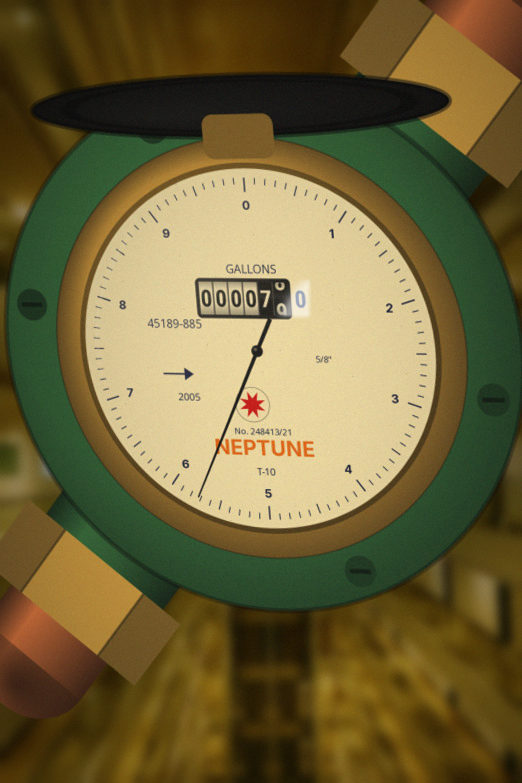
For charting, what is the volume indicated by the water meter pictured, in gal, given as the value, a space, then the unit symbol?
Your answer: 785.7 gal
